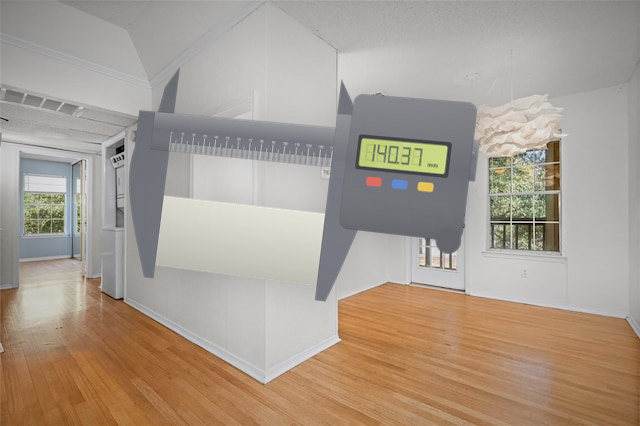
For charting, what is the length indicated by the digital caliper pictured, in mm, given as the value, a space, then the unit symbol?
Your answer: 140.37 mm
